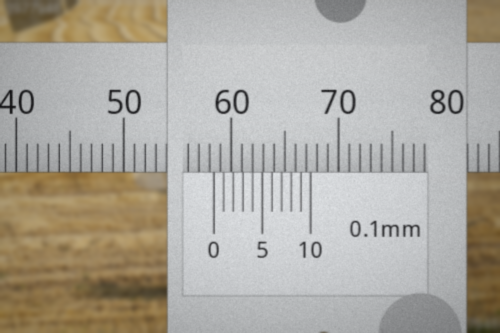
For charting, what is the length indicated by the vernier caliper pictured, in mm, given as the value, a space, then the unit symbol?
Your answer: 58.4 mm
